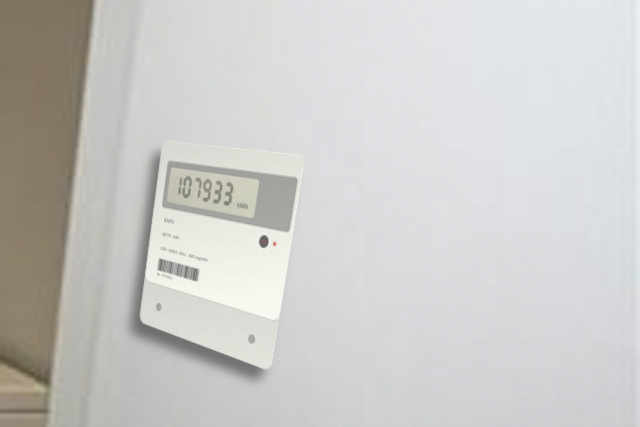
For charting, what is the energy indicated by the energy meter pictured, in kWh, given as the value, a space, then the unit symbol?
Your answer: 107933 kWh
